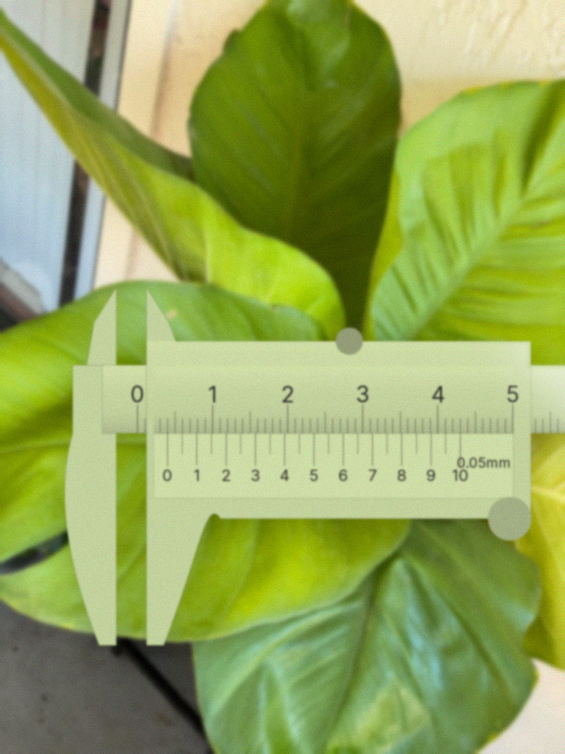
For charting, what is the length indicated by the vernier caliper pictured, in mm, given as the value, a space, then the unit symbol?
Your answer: 4.0 mm
